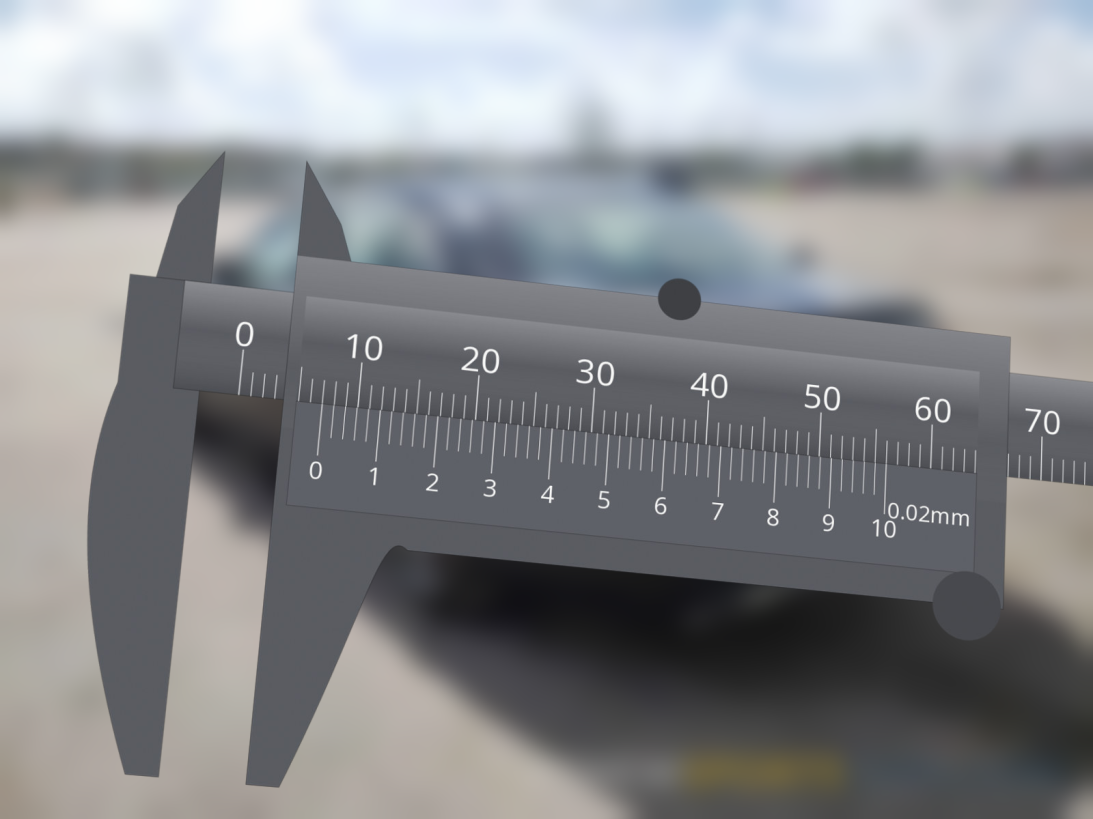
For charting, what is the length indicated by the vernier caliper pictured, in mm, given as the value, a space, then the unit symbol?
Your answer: 7.0 mm
